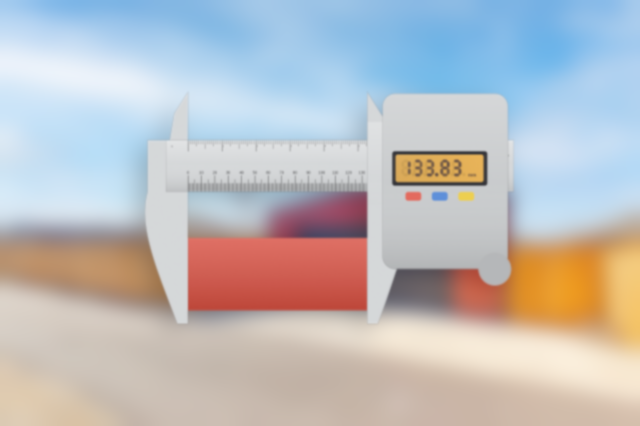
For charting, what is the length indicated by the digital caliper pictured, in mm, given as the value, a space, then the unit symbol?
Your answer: 133.83 mm
